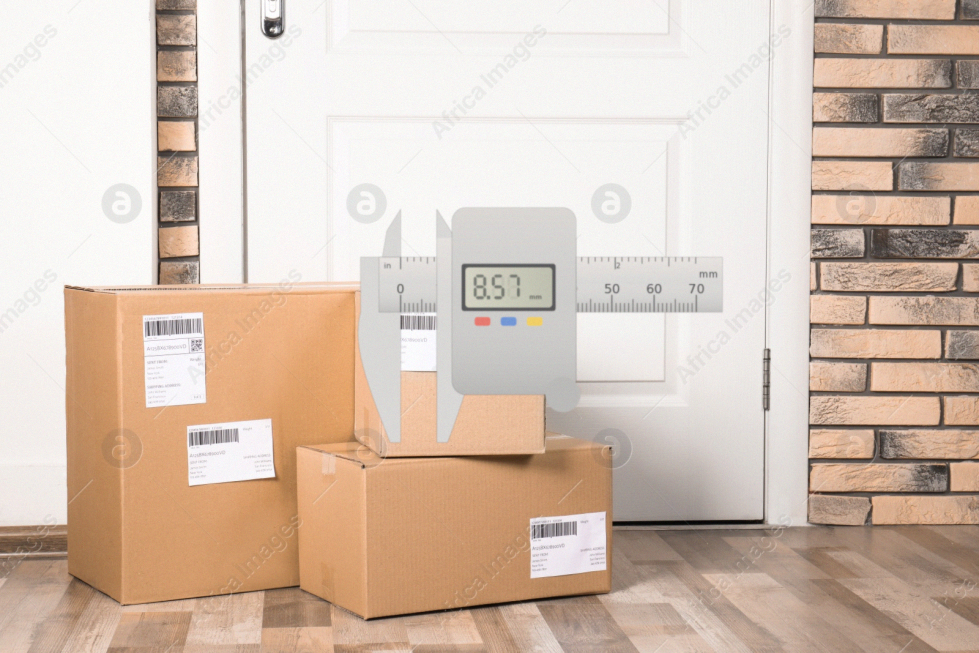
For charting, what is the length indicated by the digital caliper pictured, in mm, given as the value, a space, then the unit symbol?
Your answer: 8.57 mm
